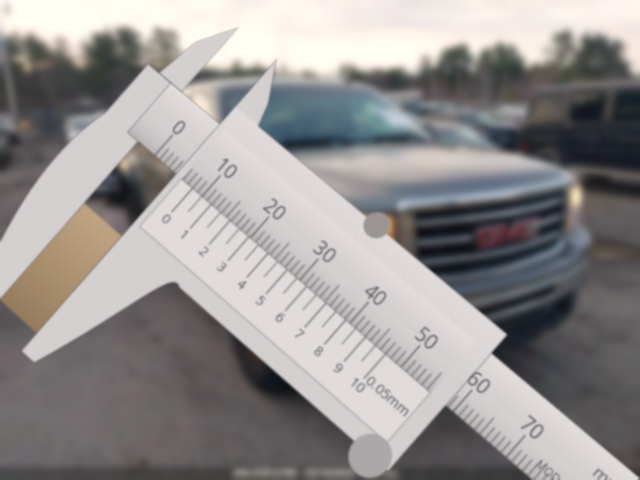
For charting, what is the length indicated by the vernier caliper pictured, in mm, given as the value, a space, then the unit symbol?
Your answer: 8.0 mm
